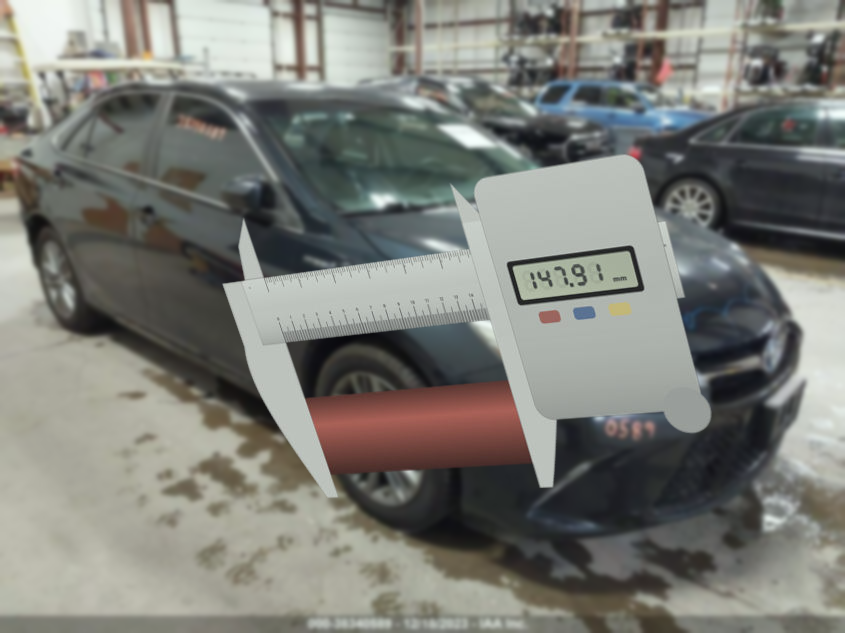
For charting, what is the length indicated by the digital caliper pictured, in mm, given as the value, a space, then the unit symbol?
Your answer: 147.91 mm
